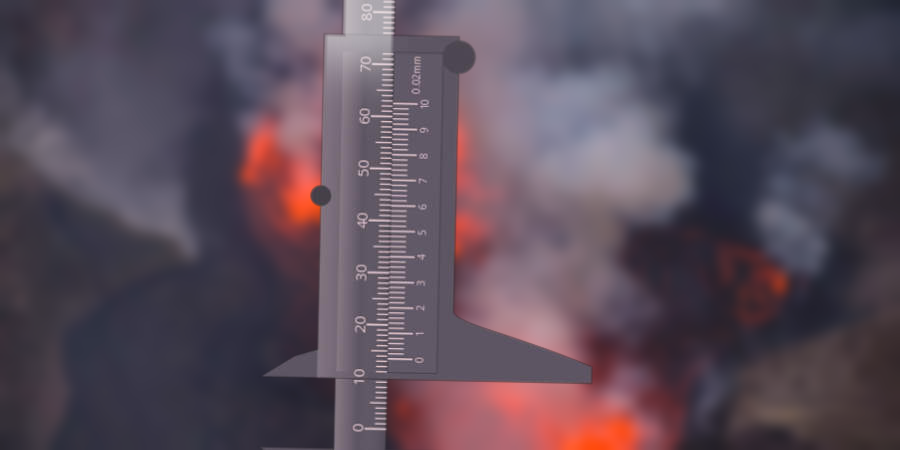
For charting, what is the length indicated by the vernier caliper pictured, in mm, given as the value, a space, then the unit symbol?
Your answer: 13.5 mm
